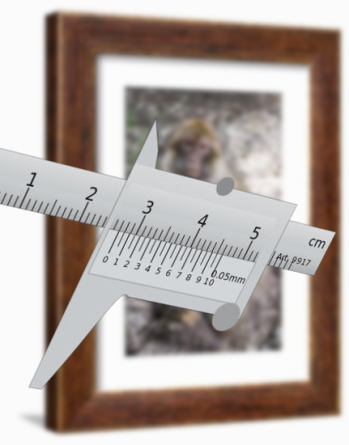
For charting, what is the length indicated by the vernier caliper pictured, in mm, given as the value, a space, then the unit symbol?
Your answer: 27.0 mm
